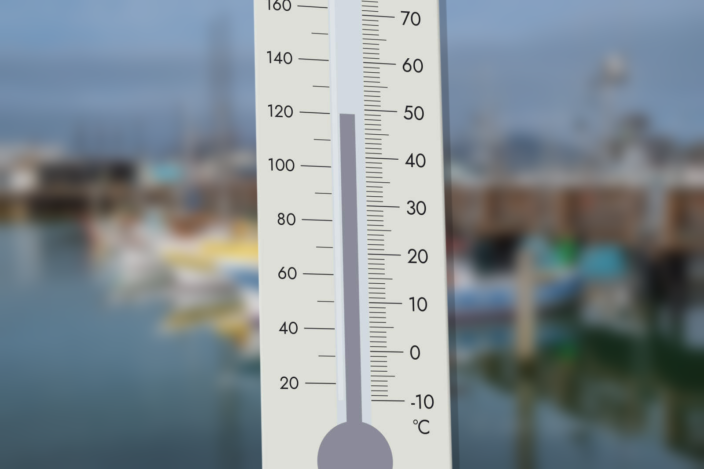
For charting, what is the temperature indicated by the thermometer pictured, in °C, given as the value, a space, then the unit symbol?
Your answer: 49 °C
